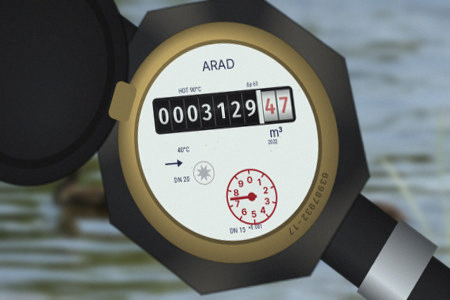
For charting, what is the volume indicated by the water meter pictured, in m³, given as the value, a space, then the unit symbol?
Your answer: 3129.477 m³
